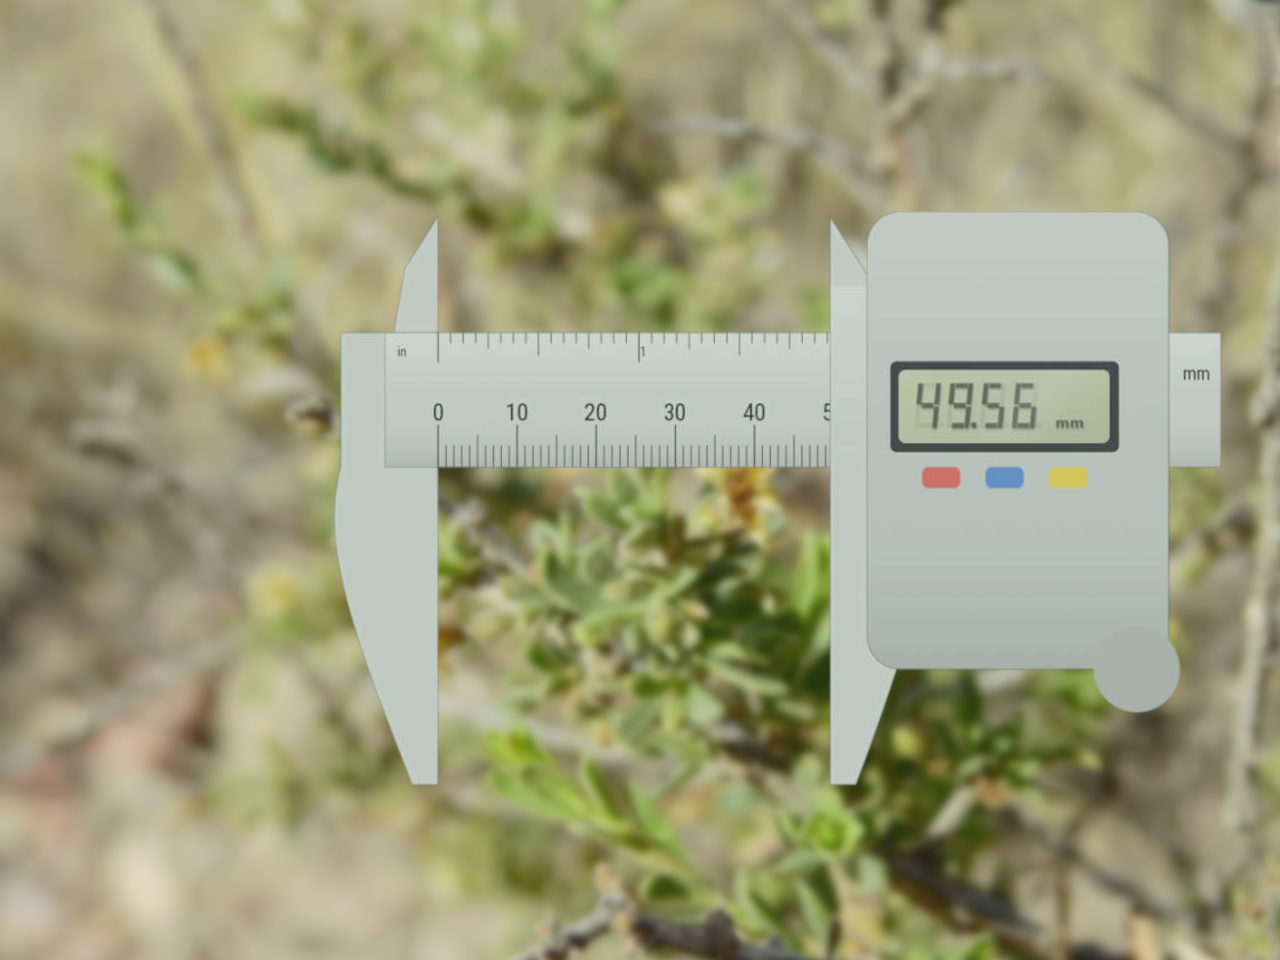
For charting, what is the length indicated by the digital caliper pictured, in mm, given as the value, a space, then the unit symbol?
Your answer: 49.56 mm
